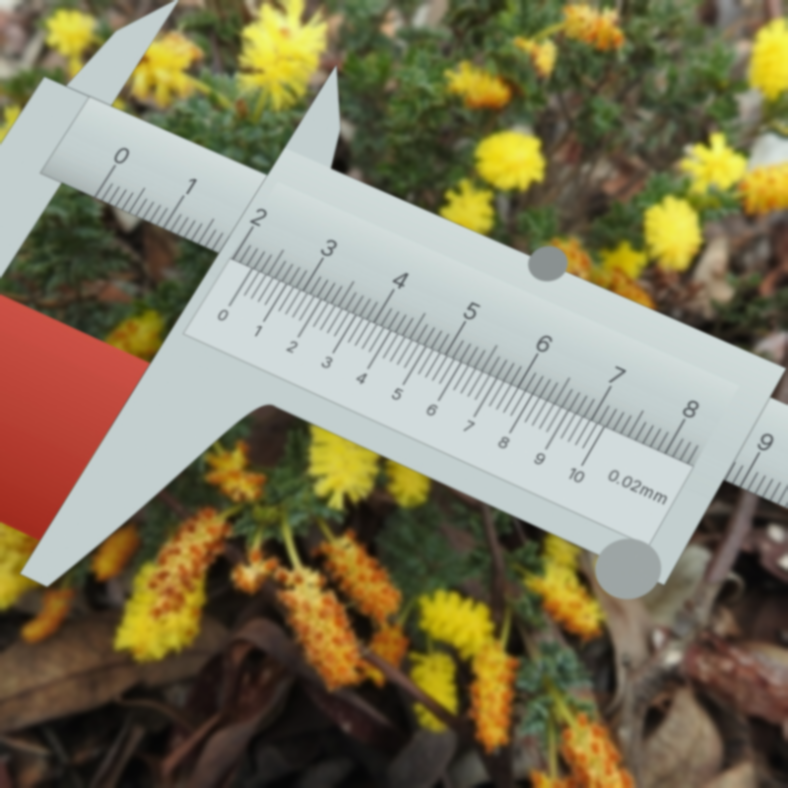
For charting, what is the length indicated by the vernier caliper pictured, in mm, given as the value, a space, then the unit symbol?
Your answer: 22.8 mm
